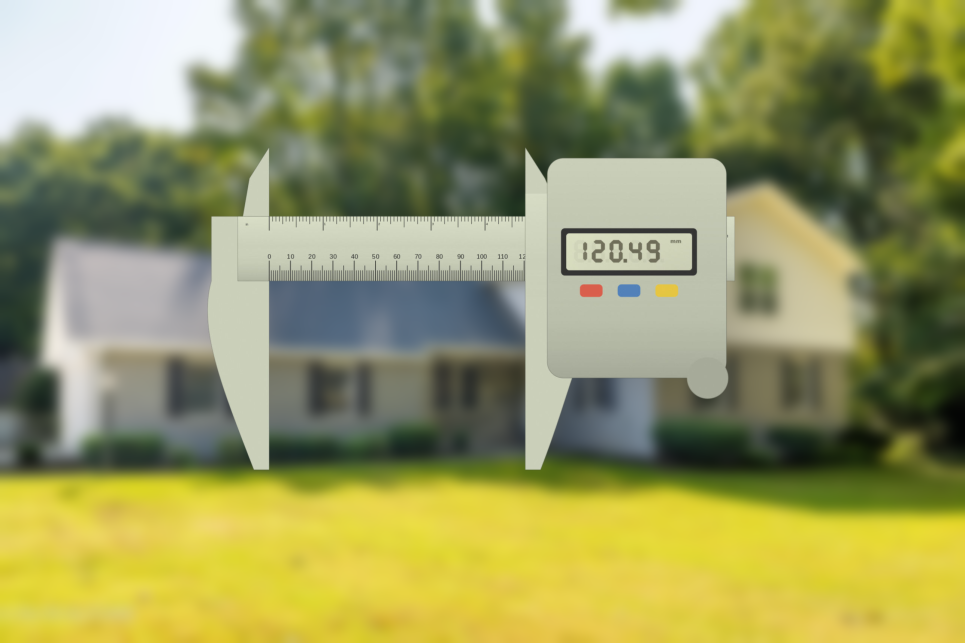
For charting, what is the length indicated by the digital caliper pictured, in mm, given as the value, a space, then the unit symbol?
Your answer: 120.49 mm
